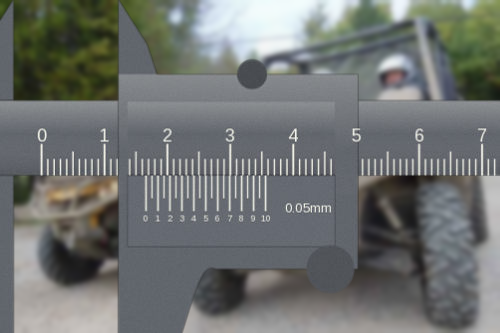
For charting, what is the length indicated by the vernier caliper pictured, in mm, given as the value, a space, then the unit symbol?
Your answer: 16.6 mm
